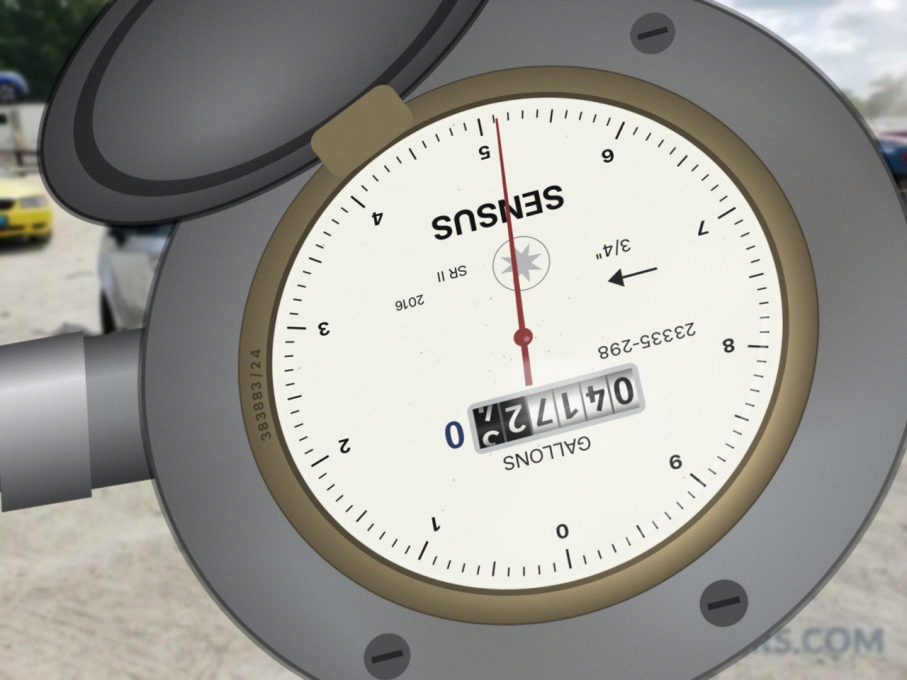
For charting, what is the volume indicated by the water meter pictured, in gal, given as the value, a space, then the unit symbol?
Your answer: 417235.1 gal
